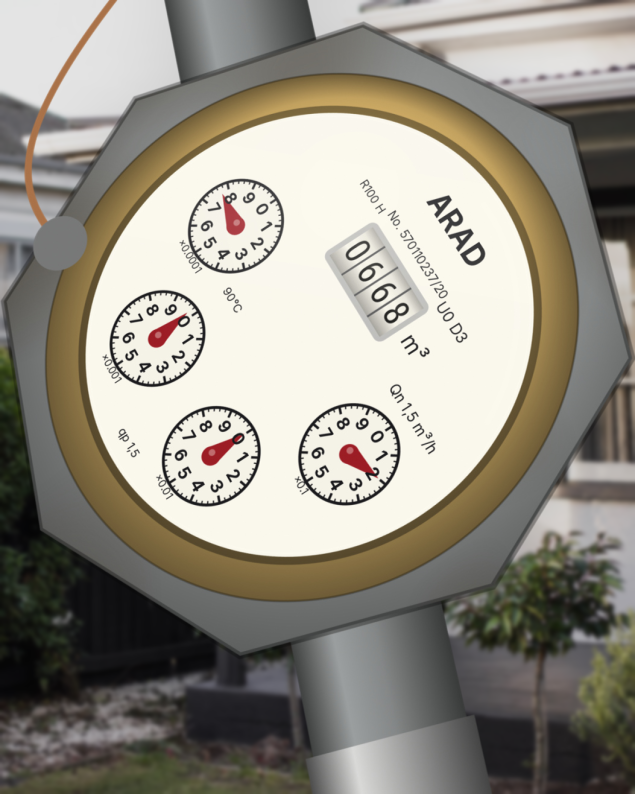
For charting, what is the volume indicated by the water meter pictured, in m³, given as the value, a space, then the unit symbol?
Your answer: 668.1997 m³
